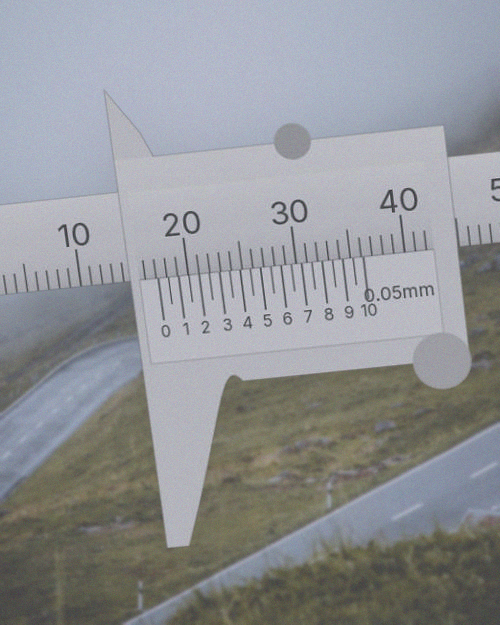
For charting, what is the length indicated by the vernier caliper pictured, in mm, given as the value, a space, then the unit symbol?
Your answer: 17.2 mm
